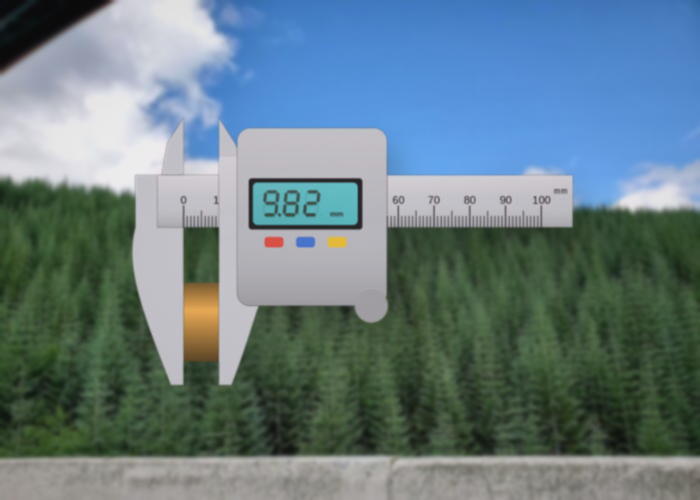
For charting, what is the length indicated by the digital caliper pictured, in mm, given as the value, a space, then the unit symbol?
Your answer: 9.82 mm
